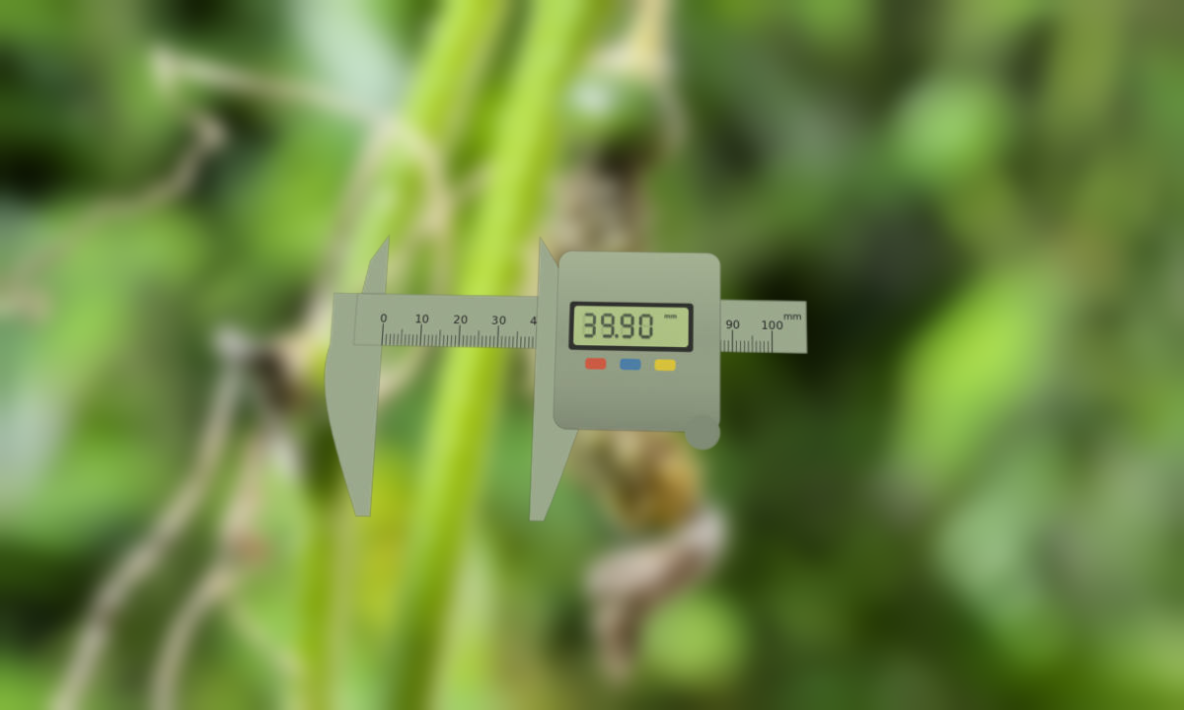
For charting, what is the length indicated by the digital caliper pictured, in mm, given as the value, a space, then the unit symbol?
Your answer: 39.90 mm
